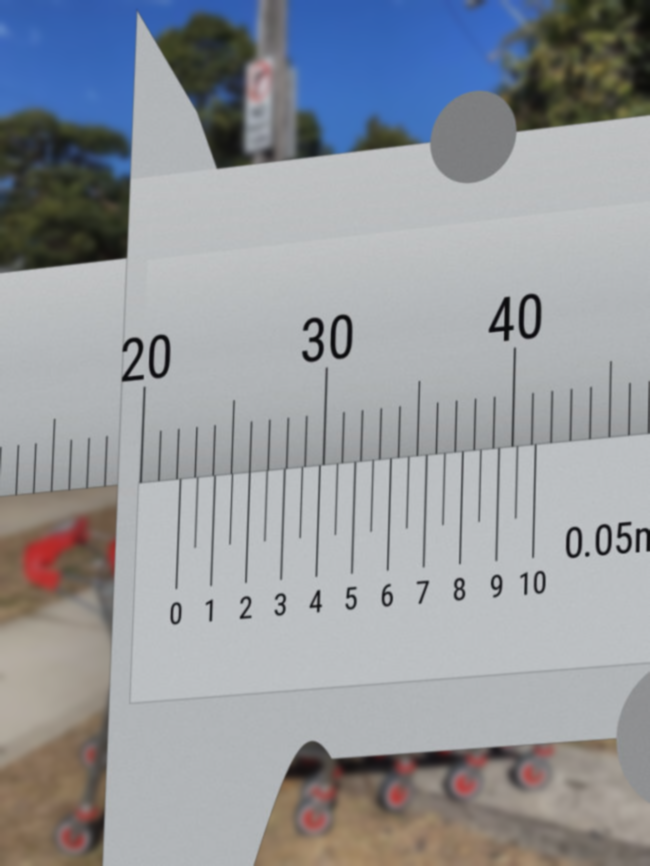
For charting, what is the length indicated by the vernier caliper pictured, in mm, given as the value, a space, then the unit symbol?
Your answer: 22.2 mm
